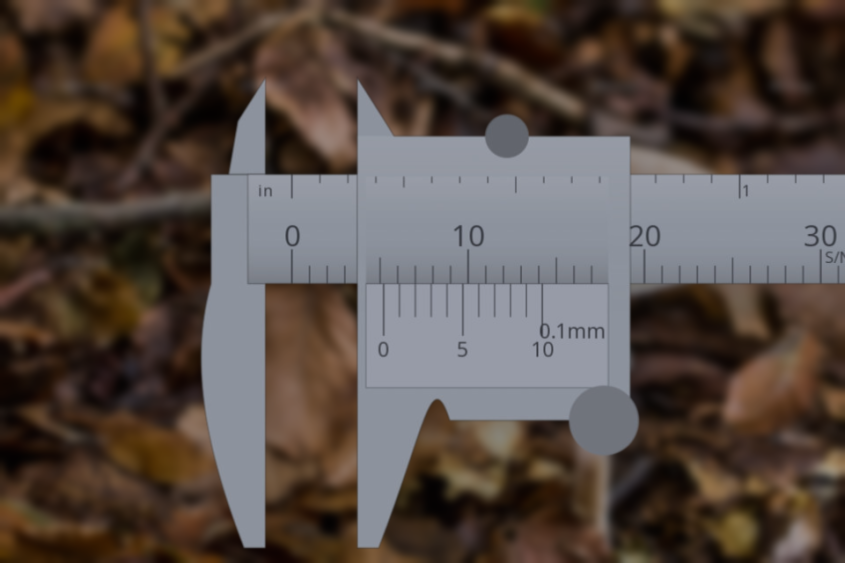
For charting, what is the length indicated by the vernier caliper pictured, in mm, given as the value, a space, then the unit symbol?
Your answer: 5.2 mm
